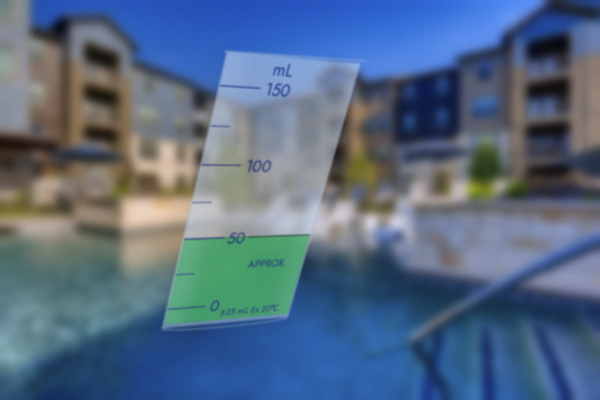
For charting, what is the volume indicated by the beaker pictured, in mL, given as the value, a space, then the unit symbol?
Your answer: 50 mL
